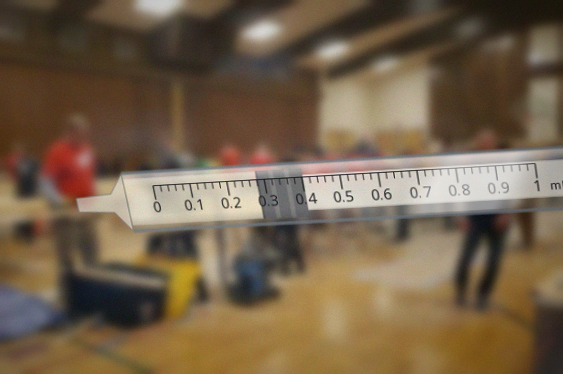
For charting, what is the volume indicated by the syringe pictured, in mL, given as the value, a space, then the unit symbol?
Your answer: 0.28 mL
